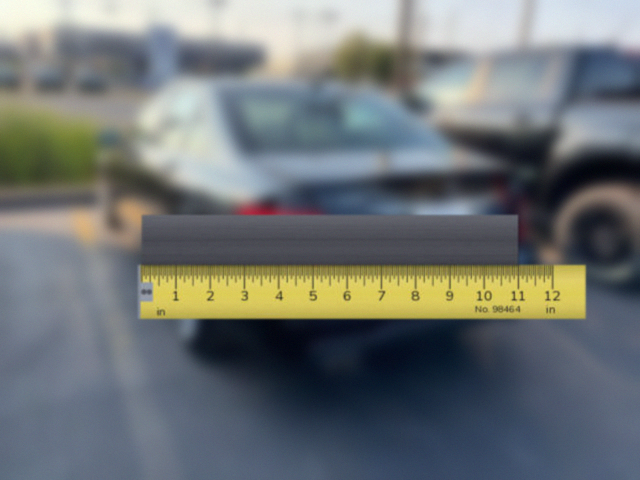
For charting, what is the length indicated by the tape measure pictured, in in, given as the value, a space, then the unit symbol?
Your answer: 11 in
